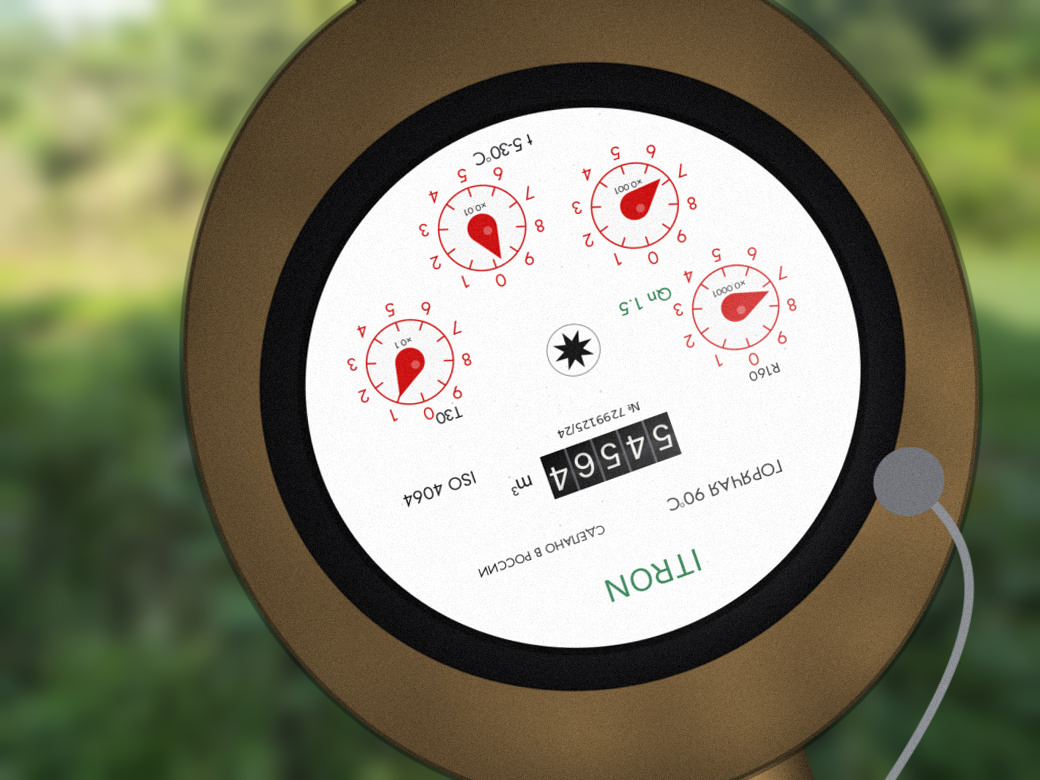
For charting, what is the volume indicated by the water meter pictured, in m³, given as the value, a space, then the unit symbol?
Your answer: 54564.0967 m³
